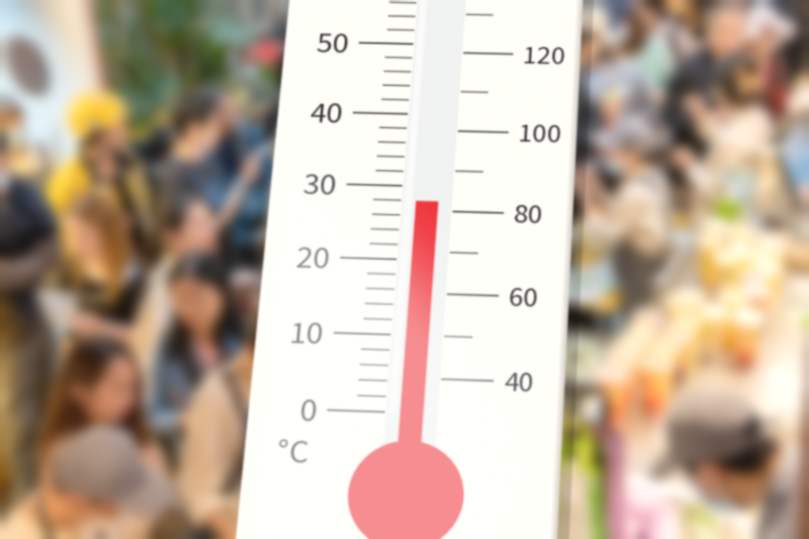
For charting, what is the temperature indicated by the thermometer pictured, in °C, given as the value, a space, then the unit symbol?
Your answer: 28 °C
